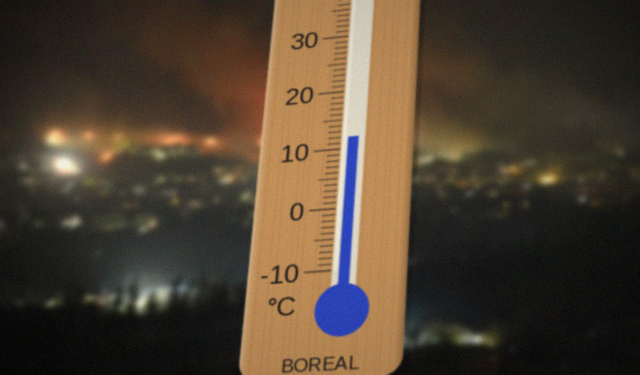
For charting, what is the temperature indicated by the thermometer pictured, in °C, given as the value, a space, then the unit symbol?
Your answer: 12 °C
